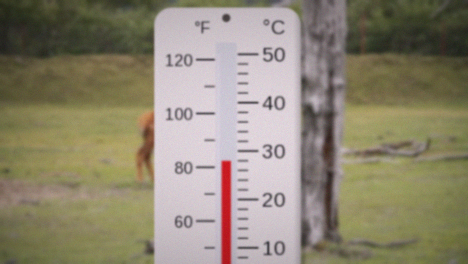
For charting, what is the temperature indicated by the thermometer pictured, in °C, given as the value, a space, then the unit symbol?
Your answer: 28 °C
